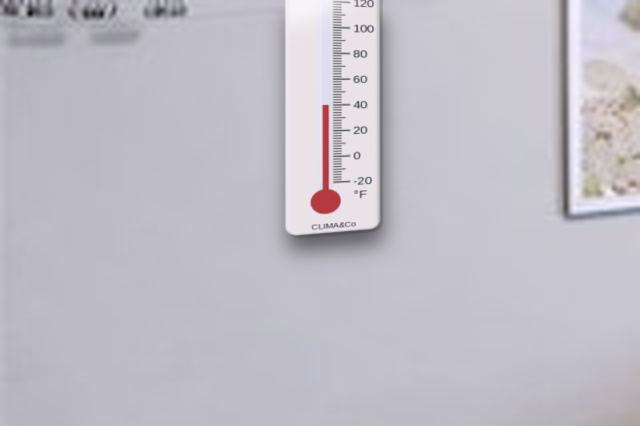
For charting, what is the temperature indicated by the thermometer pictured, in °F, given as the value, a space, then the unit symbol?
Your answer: 40 °F
